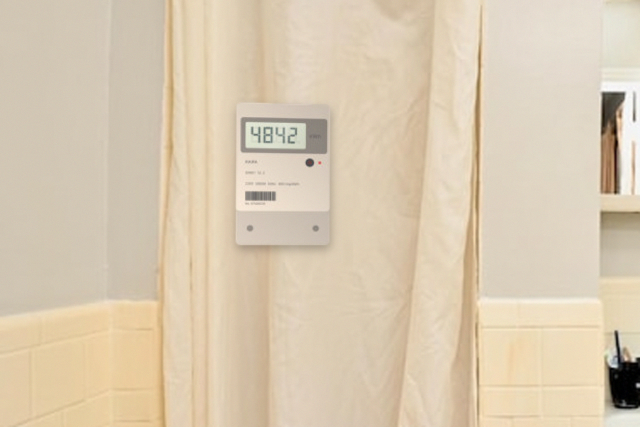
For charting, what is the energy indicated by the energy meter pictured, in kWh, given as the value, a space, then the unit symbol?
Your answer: 4842 kWh
